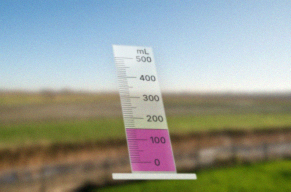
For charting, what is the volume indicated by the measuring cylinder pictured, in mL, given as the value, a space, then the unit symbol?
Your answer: 150 mL
